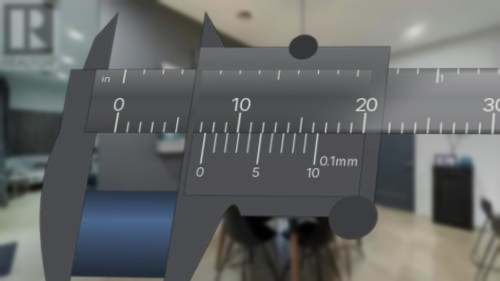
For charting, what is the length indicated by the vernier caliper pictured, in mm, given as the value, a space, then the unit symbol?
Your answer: 7.4 mm
